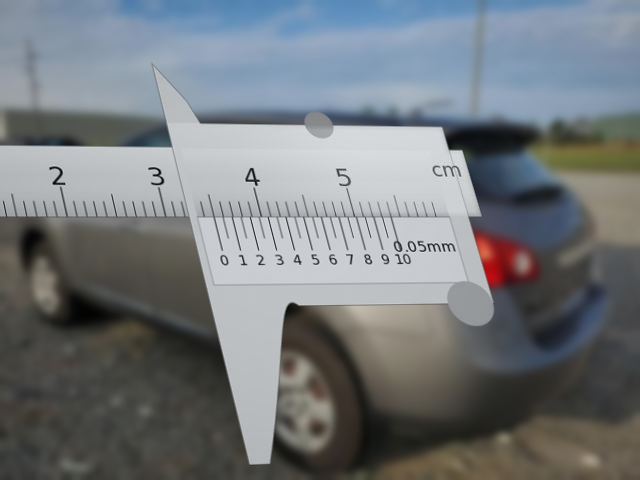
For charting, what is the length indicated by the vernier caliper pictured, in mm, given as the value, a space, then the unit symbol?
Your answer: 35.0 mm
